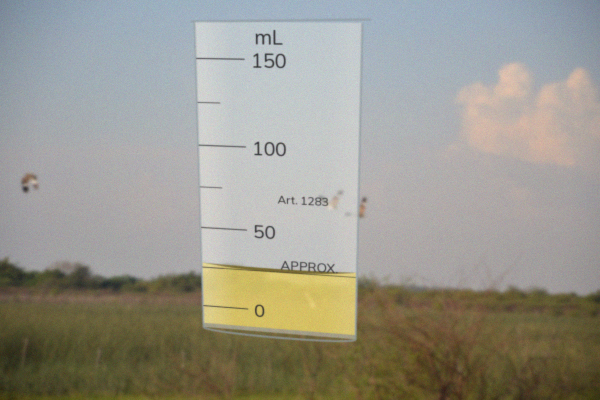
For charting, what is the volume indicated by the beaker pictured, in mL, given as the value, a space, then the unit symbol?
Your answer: 25 mL
